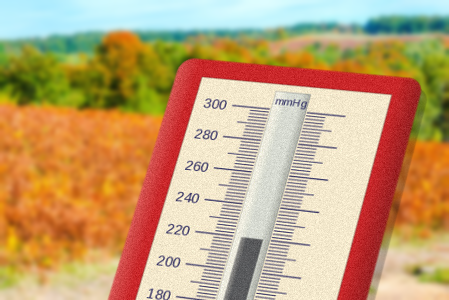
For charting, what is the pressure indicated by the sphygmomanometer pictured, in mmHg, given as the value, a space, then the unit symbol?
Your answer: 220 mmHg
